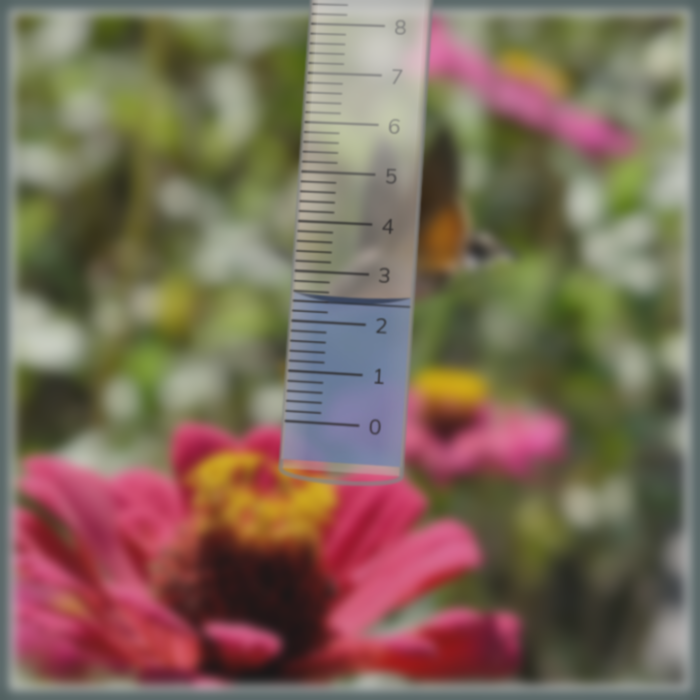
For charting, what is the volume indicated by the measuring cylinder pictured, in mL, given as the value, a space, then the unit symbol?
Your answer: 2.4 mL
